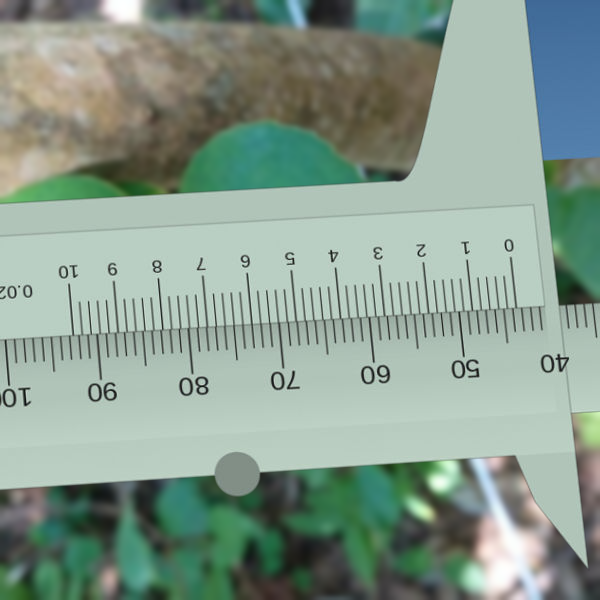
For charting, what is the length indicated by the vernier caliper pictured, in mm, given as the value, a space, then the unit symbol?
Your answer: 43.6 mm
